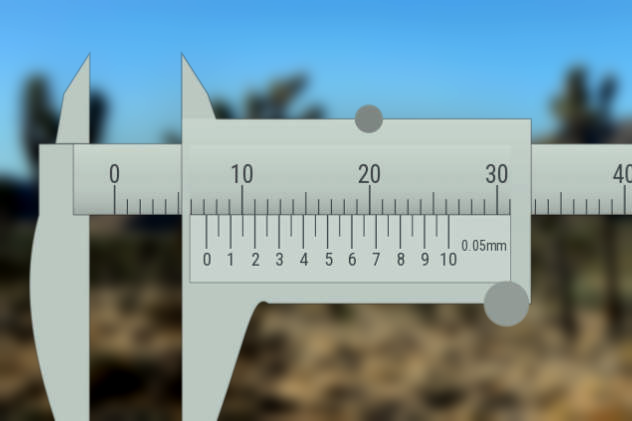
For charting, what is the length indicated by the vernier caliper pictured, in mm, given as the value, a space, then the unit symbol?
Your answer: 7.2 mm
